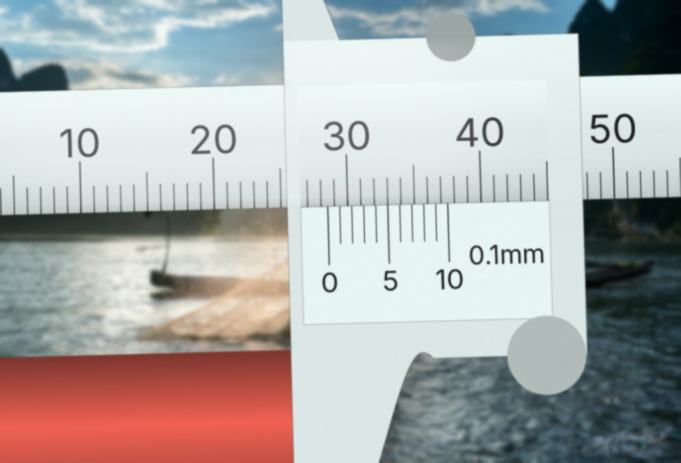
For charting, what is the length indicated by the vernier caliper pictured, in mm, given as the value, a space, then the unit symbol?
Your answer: 28.5 mm
